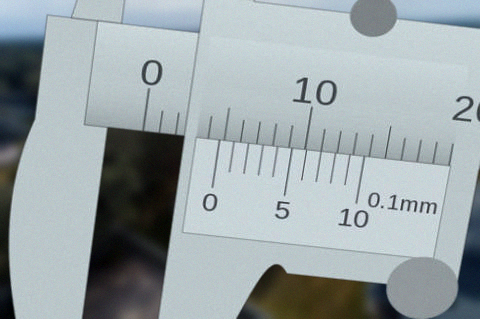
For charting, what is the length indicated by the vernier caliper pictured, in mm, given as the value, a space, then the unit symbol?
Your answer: 4.7 mm
